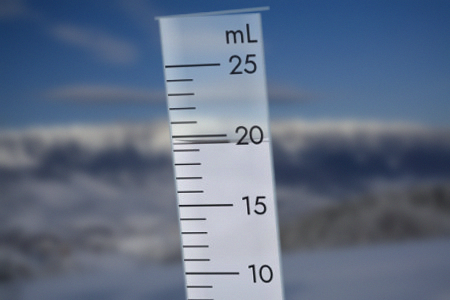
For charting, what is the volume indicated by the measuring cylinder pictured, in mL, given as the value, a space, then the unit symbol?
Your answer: 19.5 mL
